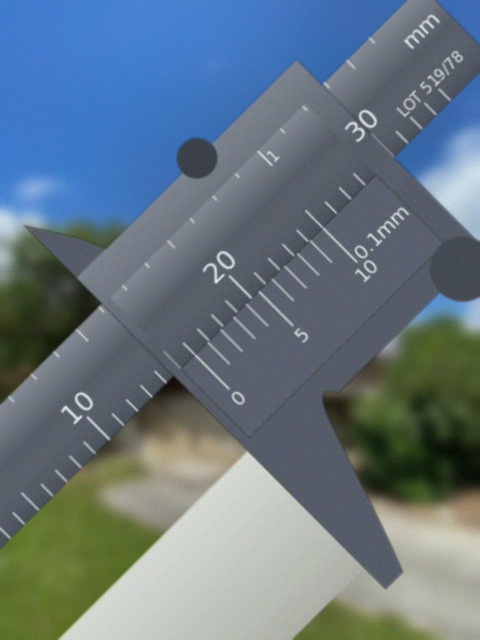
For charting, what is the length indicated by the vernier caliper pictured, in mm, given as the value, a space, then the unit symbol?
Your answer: 16.0 mm
